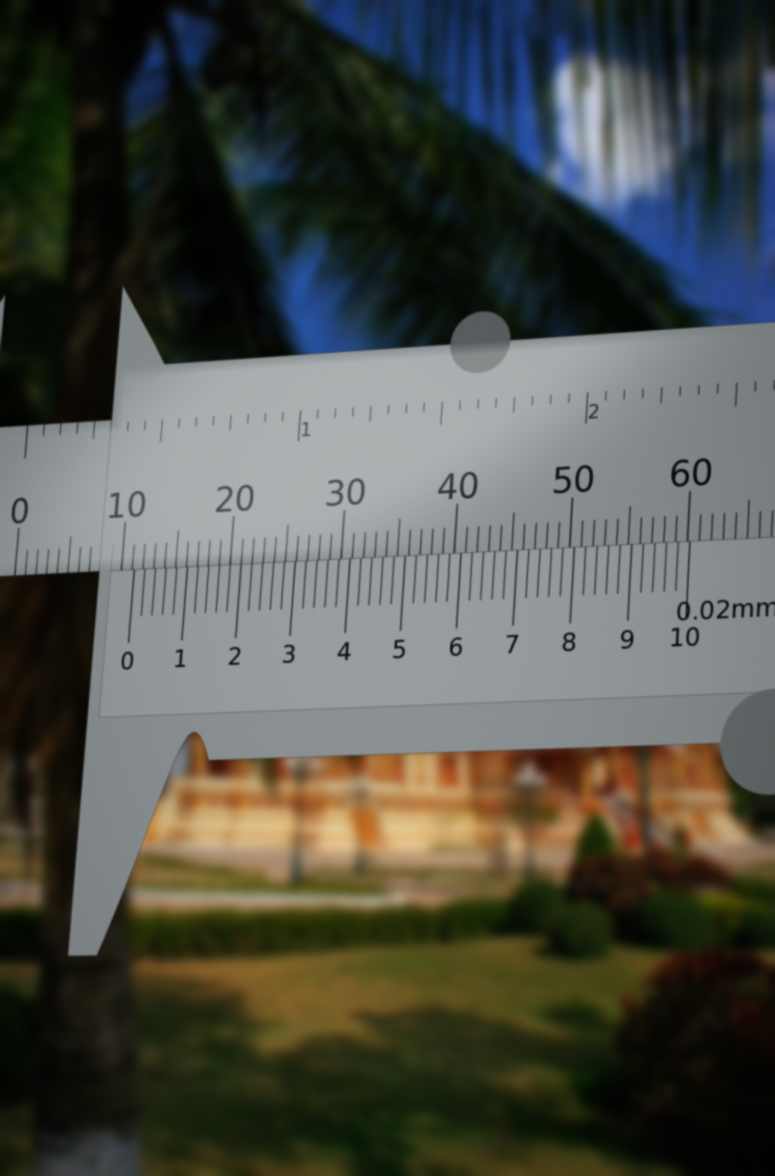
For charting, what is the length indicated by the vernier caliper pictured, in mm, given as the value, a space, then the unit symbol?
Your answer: 11.2 mm
